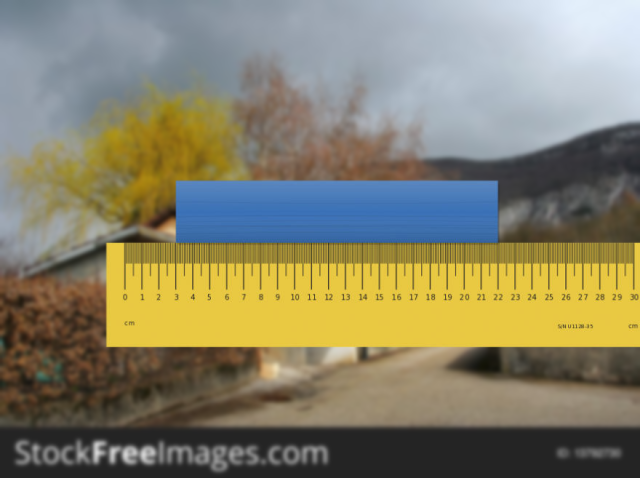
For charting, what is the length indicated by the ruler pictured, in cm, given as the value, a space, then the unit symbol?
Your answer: 19 cm
